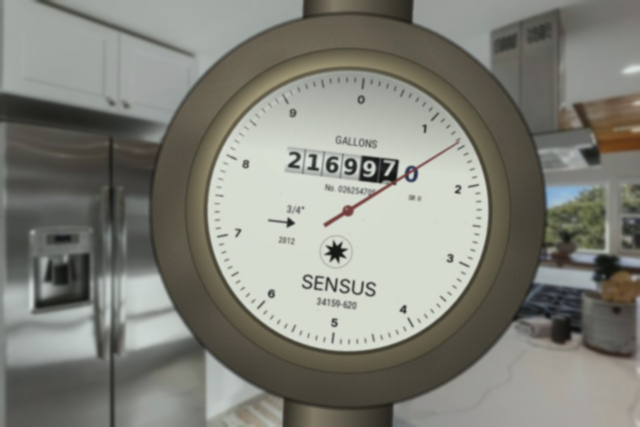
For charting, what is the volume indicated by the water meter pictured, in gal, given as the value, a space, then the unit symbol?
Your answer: 2169971.4 gal
